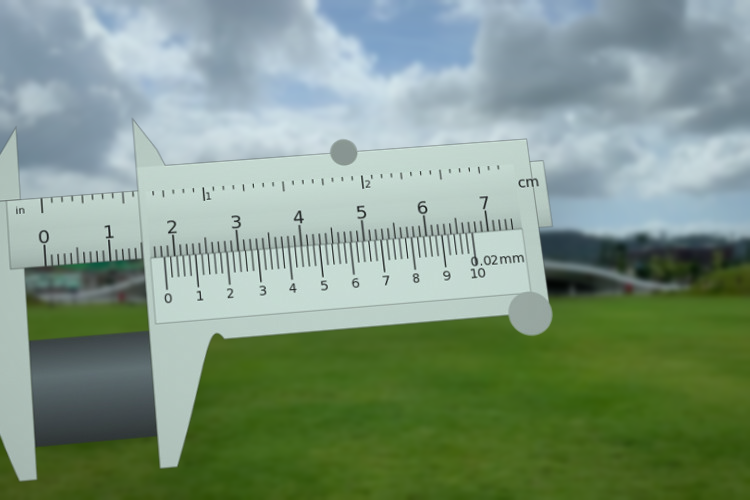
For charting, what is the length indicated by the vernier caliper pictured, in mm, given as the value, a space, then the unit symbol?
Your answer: 18.4 mm
